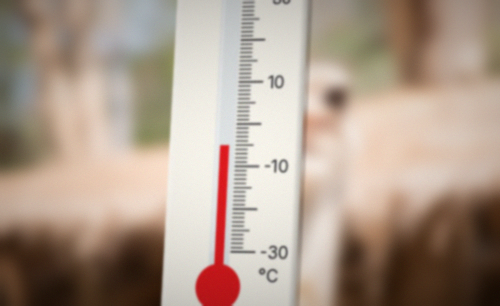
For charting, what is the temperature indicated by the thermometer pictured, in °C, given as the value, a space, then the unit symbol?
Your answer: -5 °C
